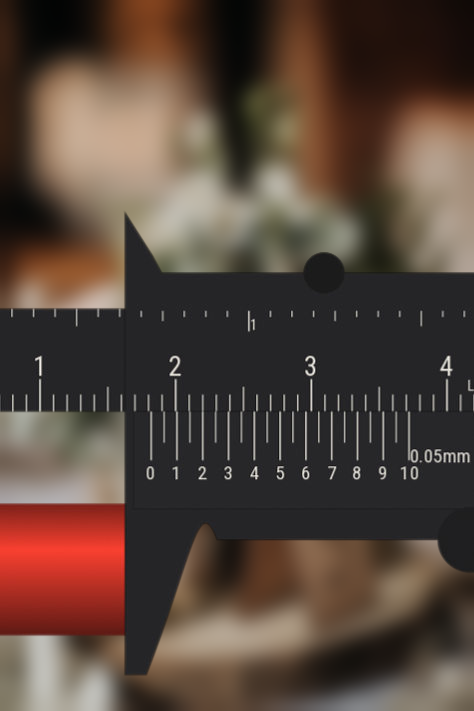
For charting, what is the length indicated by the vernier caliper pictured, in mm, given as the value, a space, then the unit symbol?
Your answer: 18.2 mm
